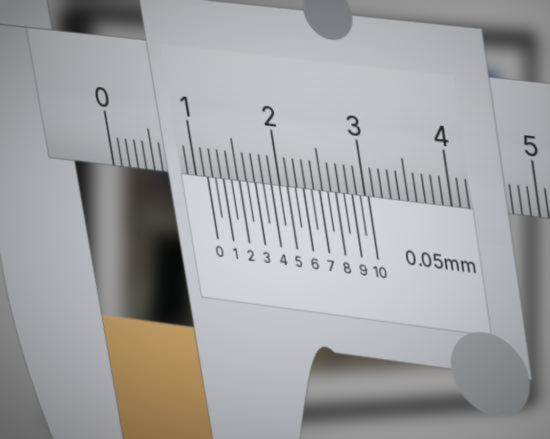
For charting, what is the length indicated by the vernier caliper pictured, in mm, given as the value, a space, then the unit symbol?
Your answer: 11.4 mm
